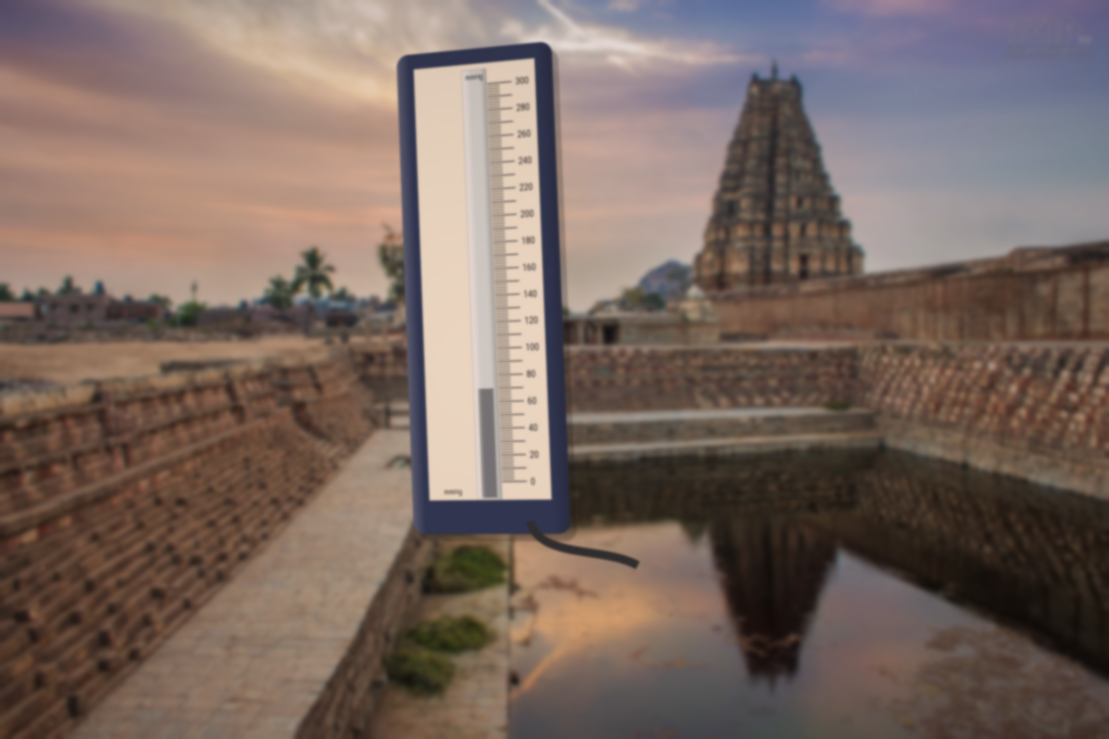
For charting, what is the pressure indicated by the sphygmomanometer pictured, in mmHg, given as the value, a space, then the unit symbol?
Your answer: 70 mmHg
